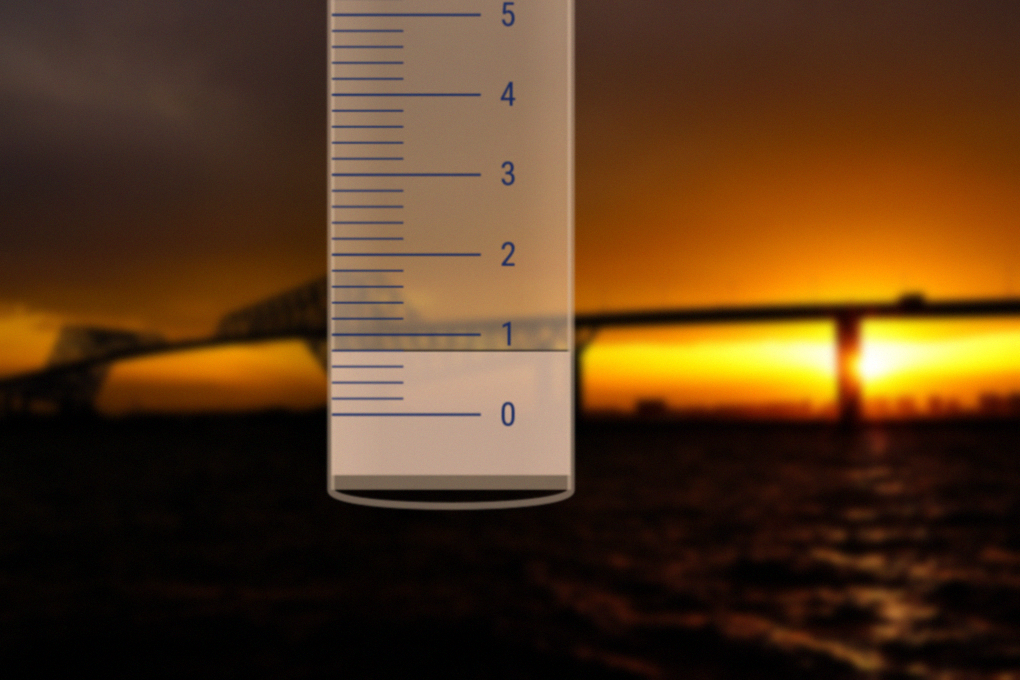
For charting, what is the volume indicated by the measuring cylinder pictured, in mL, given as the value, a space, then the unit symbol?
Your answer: 0.8 mL
